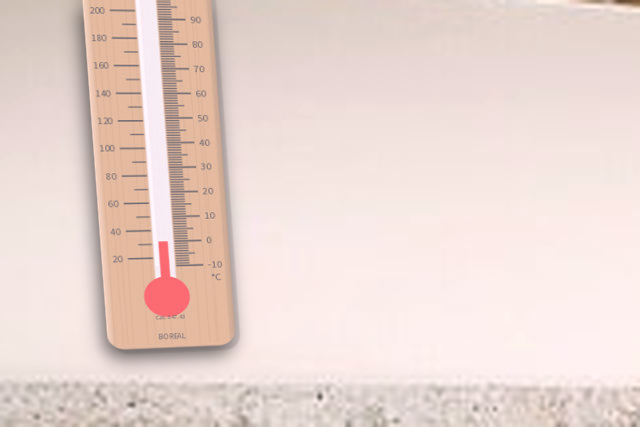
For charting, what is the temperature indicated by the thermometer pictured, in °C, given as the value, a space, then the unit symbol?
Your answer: 0 °C
